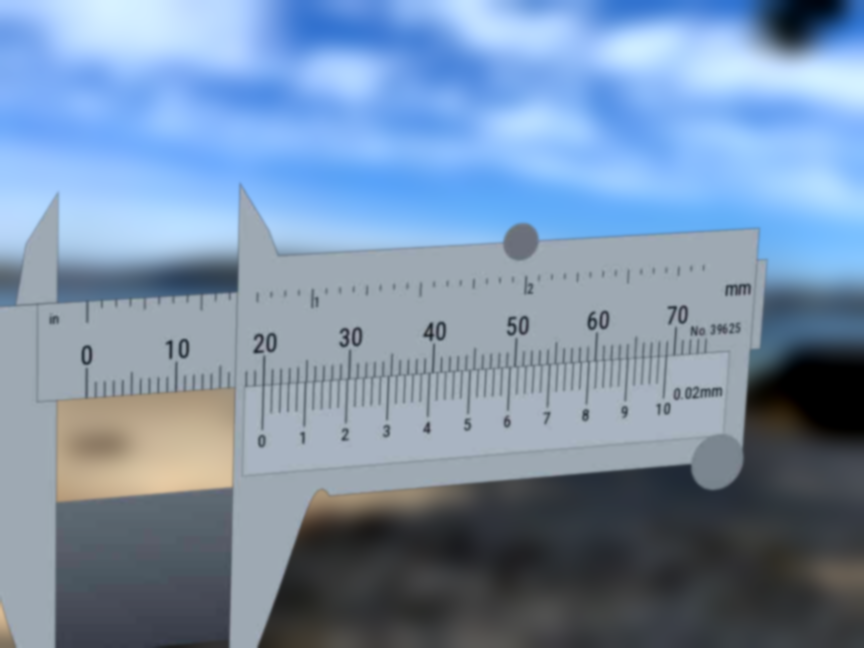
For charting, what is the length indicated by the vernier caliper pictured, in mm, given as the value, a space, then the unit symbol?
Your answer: 20.0 mm
